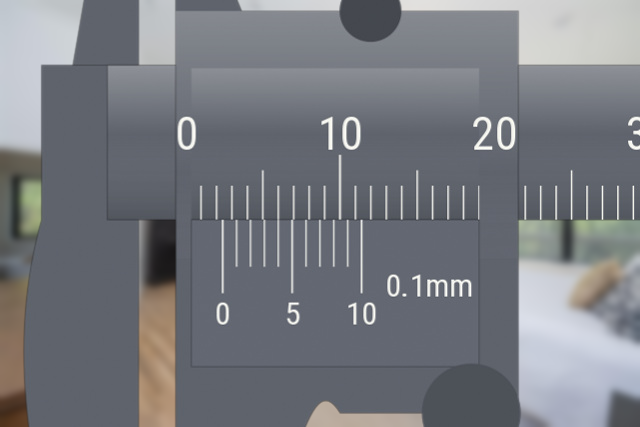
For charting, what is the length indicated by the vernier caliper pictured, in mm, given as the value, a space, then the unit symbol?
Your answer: 2.4 mm
